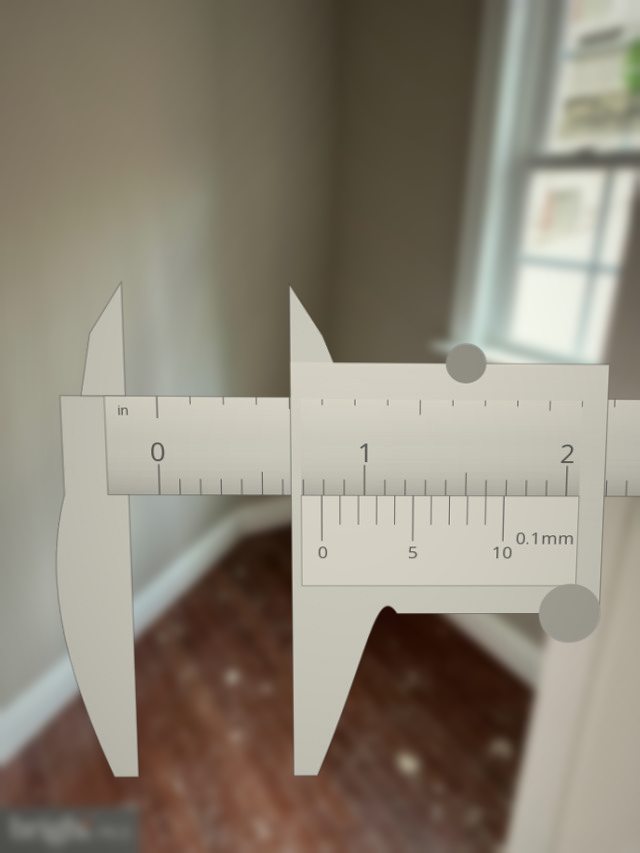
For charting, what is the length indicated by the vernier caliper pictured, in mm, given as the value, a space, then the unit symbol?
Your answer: 7.9 mm
